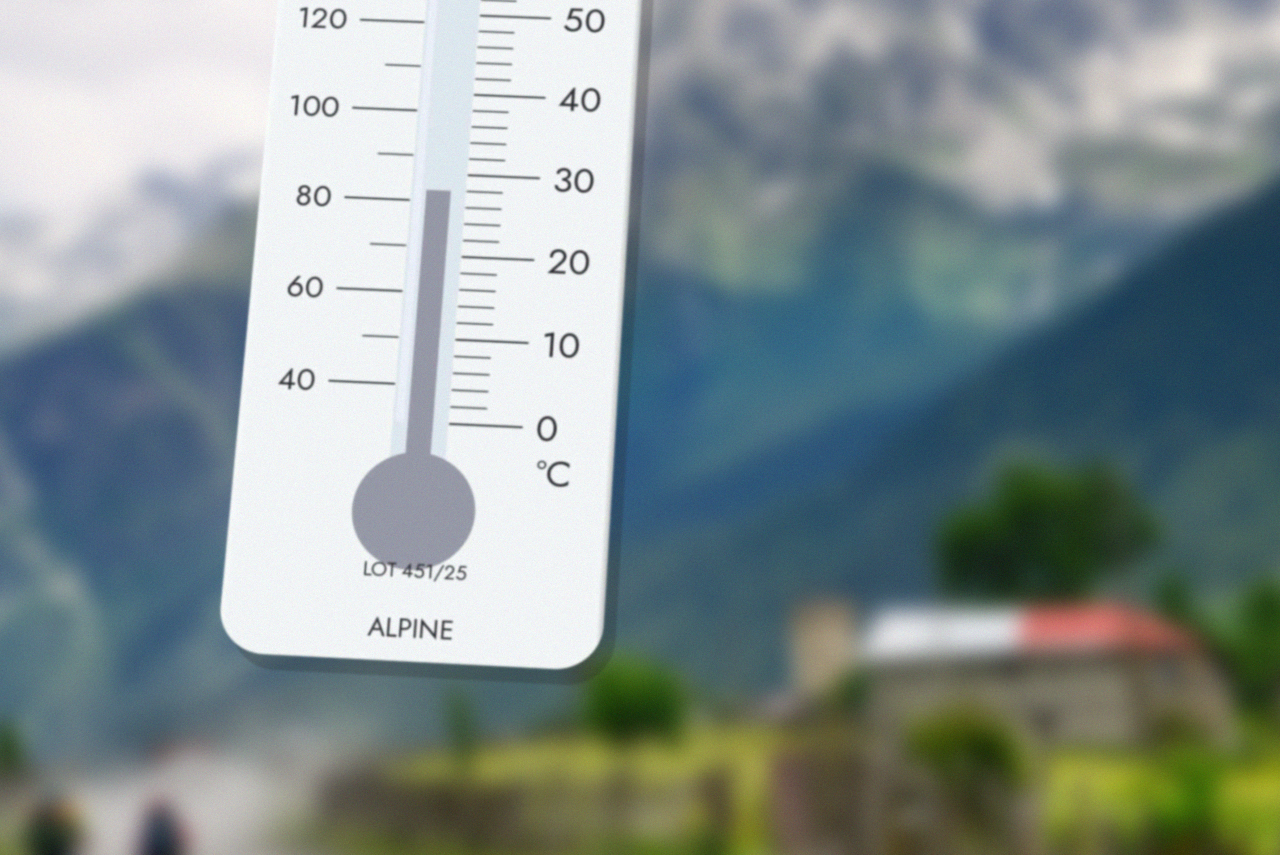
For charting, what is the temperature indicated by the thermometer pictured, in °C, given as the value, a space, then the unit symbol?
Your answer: 28 °C
